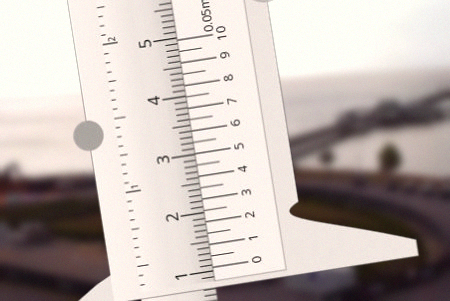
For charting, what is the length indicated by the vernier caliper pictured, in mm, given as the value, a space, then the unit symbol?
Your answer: 10.6 mm
